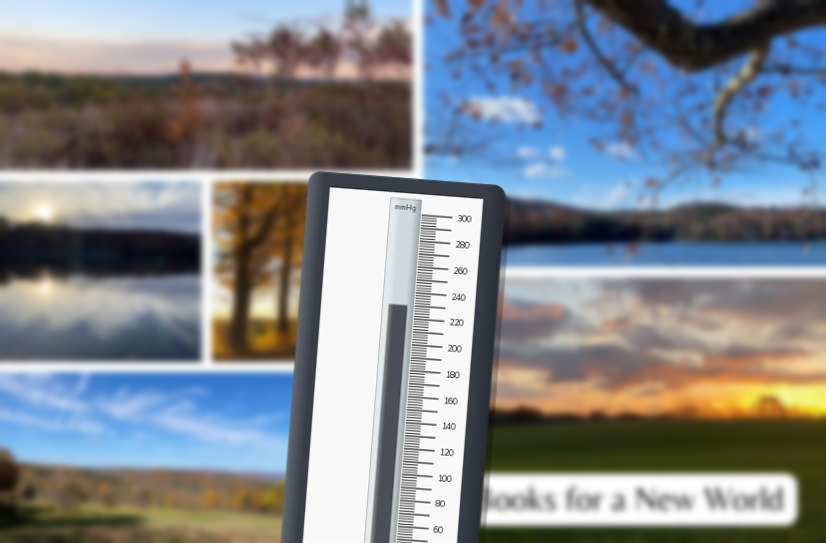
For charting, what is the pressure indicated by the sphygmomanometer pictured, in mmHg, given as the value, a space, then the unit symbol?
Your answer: 230 mmHg
